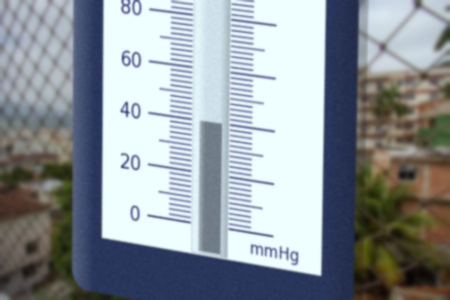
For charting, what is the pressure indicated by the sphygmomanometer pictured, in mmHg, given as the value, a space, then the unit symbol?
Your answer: 40 mmHg
